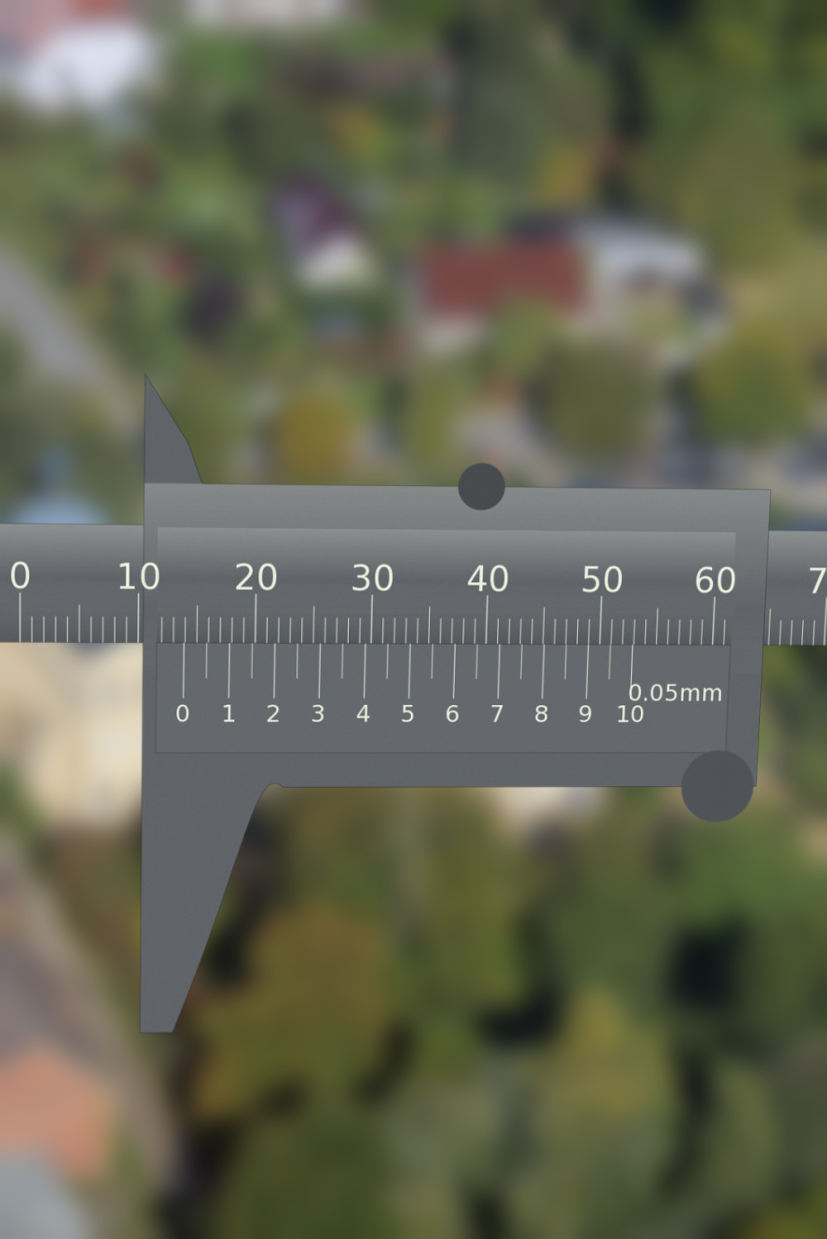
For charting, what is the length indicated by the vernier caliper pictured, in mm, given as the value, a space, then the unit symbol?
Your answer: 13.9 mm
